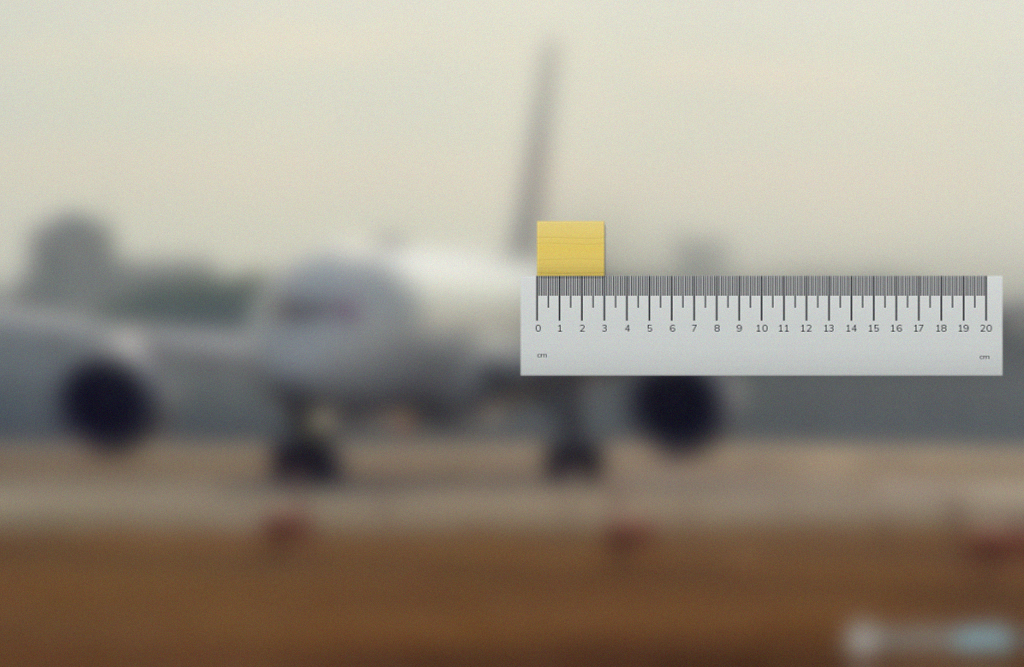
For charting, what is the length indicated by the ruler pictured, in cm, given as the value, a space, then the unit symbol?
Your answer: 3 cm
